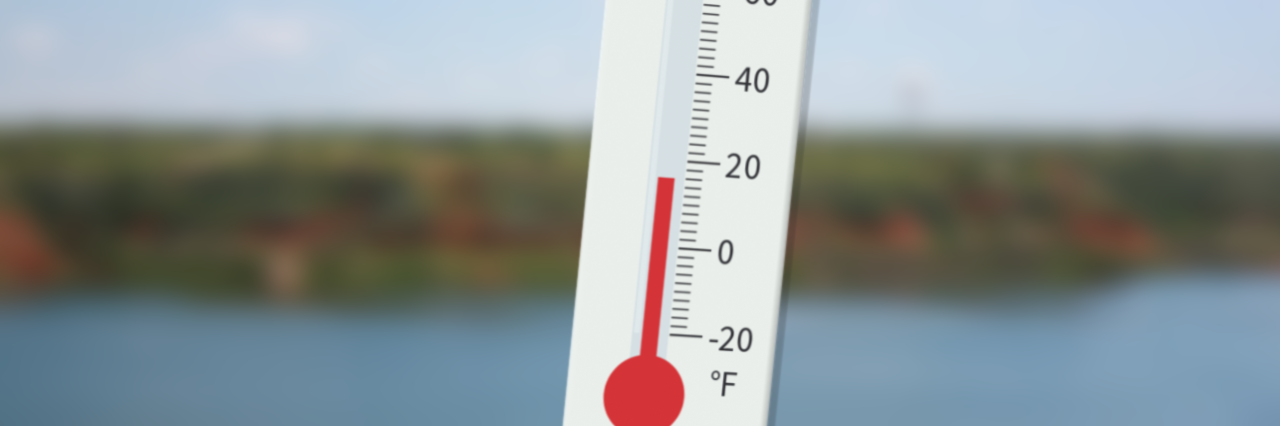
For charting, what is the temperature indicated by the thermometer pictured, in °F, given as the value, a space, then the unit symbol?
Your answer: 16 °F
